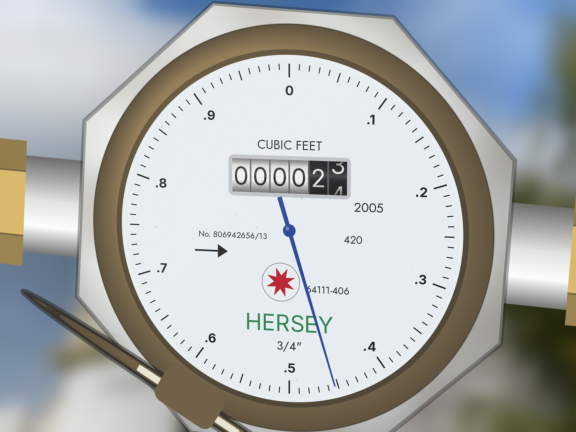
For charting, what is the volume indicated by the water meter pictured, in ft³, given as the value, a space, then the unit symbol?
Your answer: 23.45 ft³
